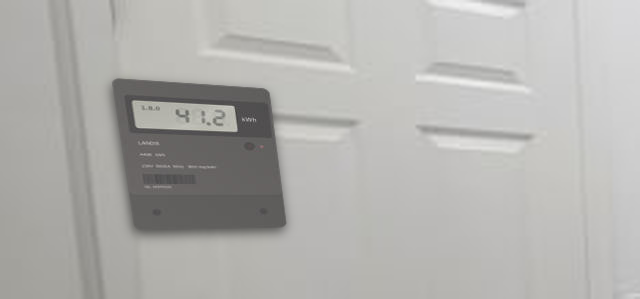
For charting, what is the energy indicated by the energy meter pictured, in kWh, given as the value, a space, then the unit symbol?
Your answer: 41.2 kWh
